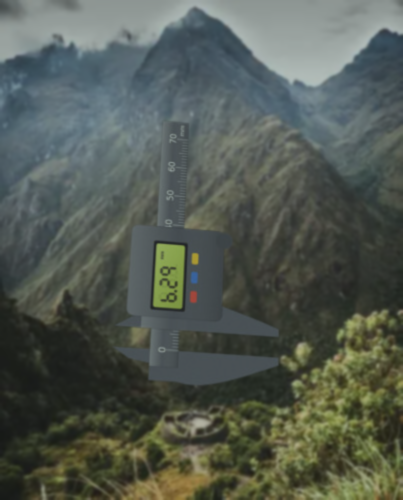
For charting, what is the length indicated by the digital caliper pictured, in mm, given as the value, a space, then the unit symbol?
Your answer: 6.29 mm
